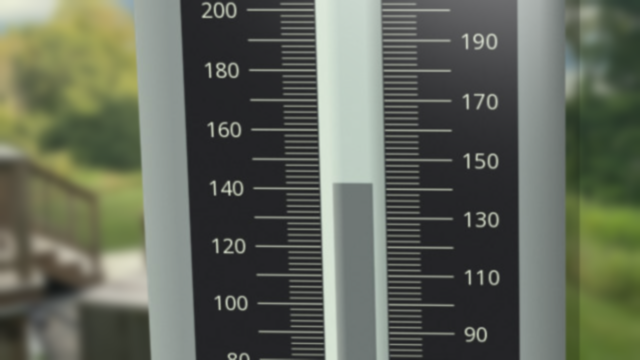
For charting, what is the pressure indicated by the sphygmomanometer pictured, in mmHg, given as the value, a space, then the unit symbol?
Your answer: 142 mmHg
